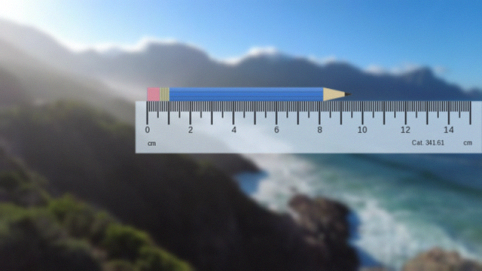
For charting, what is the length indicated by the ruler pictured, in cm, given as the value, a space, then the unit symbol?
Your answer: 9.5 cm
